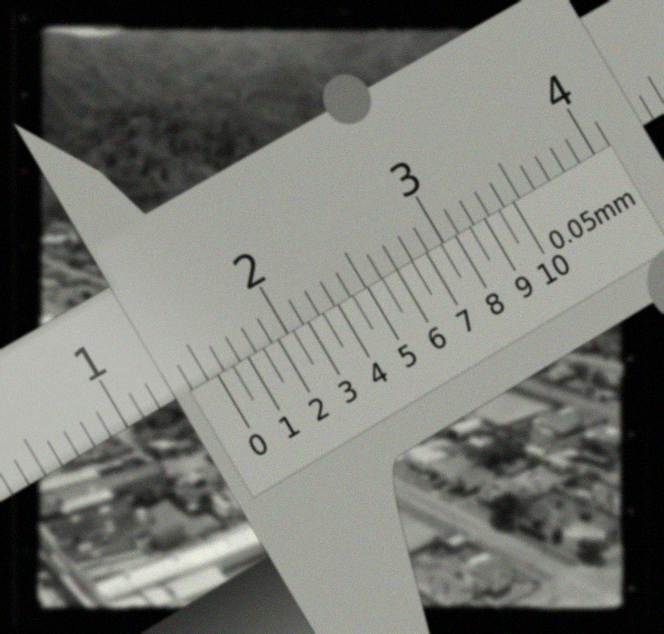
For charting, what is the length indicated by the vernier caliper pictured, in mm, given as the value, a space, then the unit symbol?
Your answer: 15.6 mm
